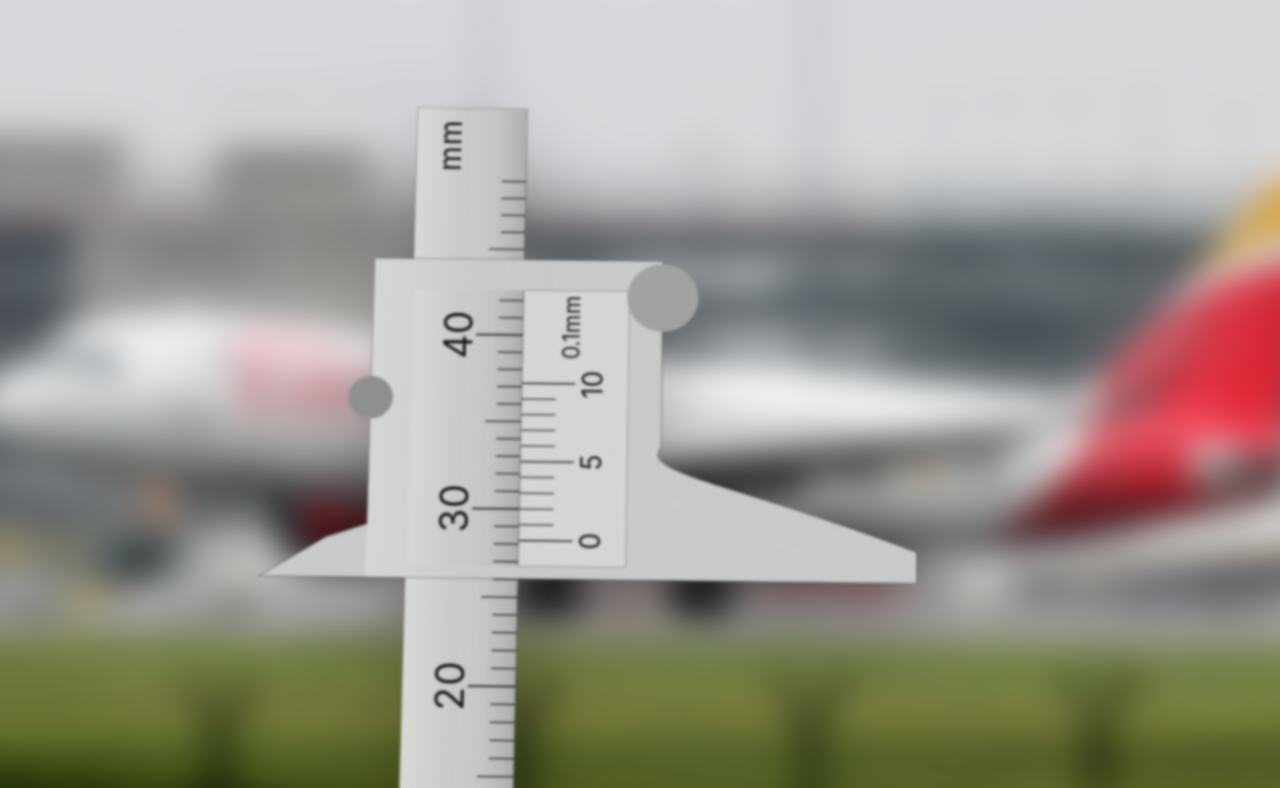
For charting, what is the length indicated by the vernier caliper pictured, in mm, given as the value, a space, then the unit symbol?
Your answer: 28.2 mm
